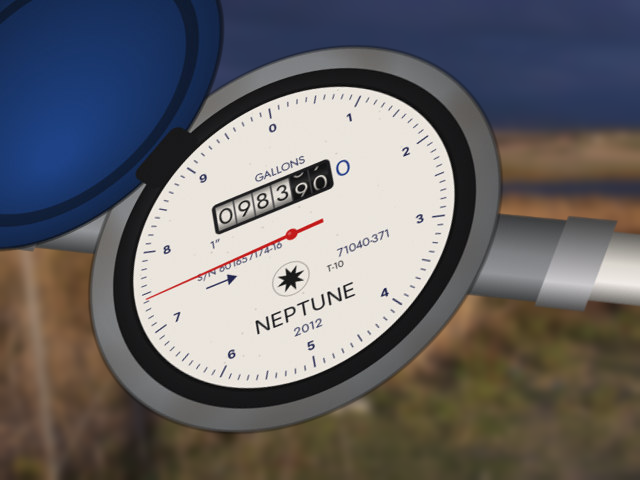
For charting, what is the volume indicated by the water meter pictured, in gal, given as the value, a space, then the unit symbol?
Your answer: 983897.4 gal
